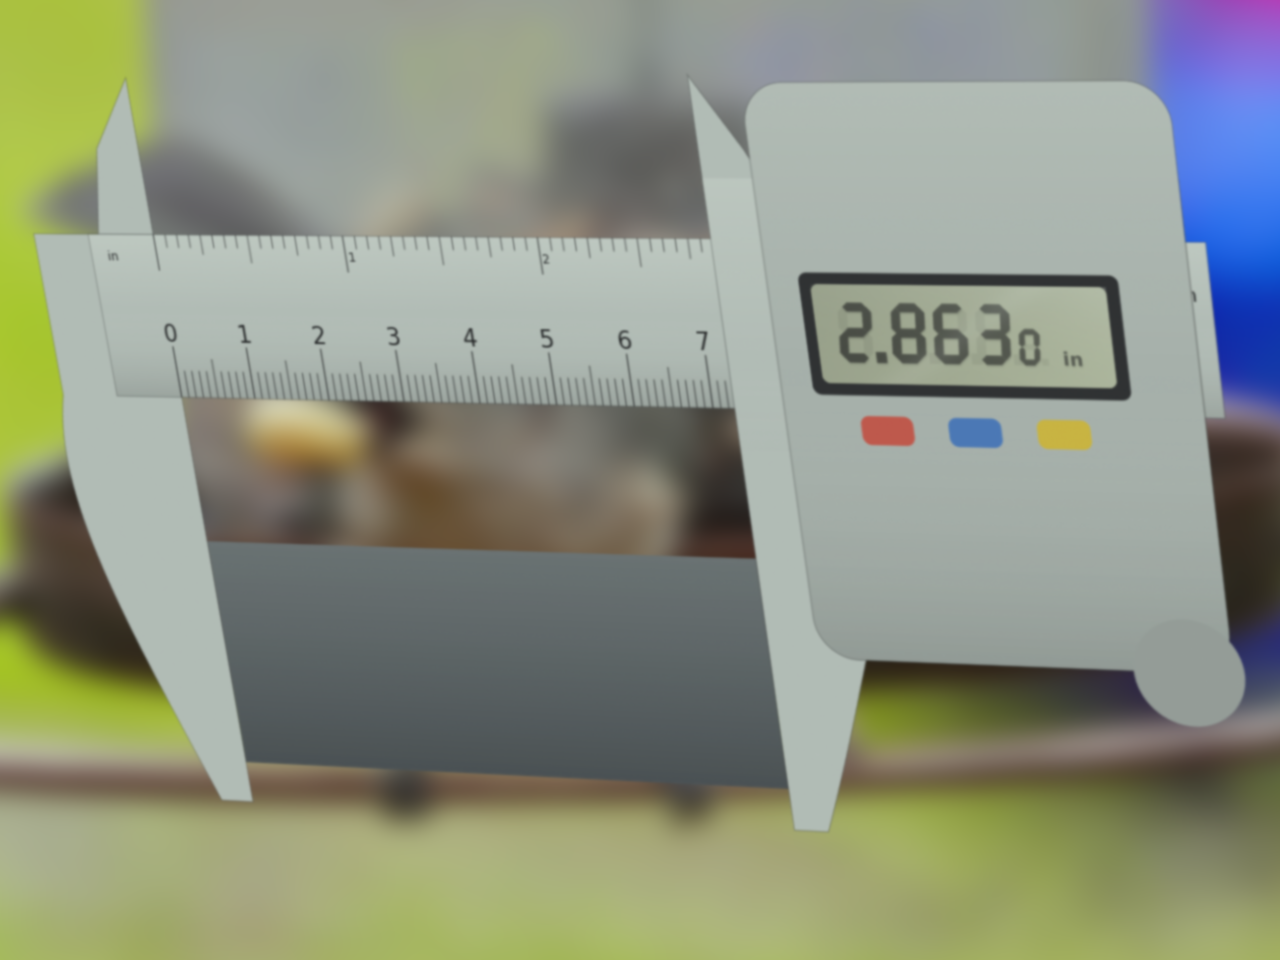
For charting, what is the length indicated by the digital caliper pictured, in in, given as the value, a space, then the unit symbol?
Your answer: 2.8630 in
